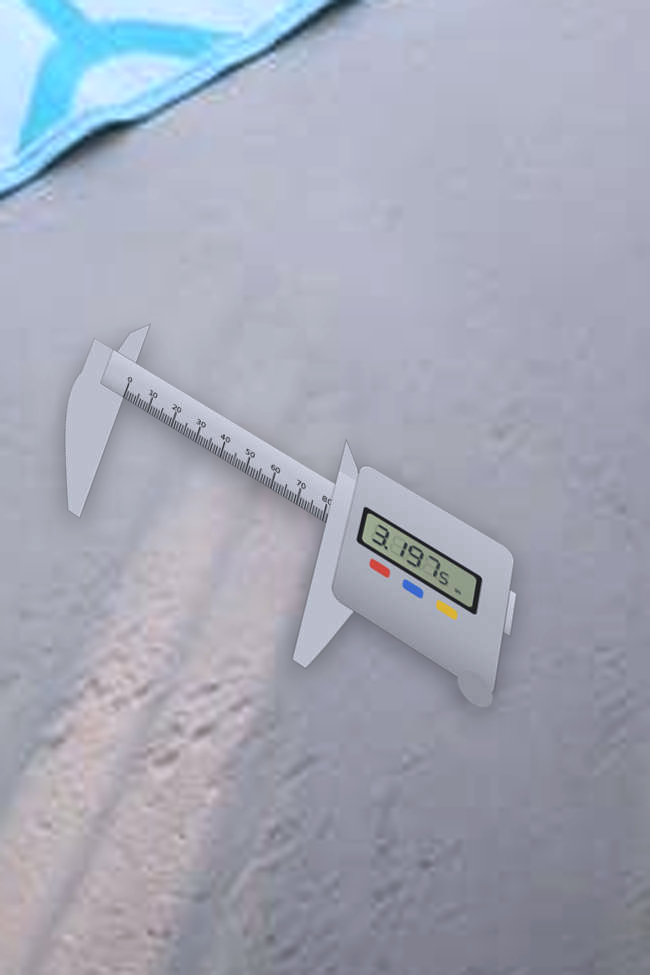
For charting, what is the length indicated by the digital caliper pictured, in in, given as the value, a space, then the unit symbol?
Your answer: 3.1975 in
